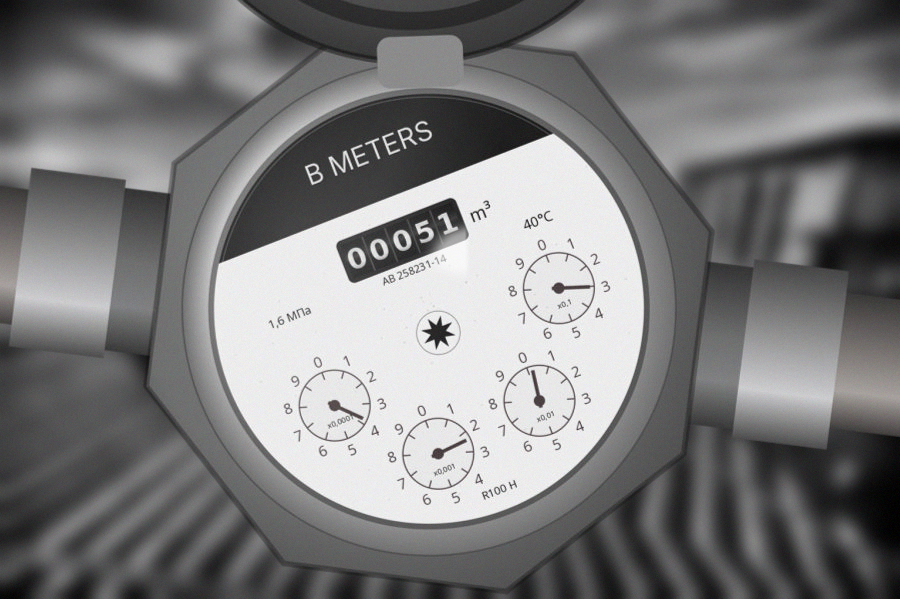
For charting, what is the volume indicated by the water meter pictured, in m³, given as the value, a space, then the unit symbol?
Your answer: 51.3023 m³
